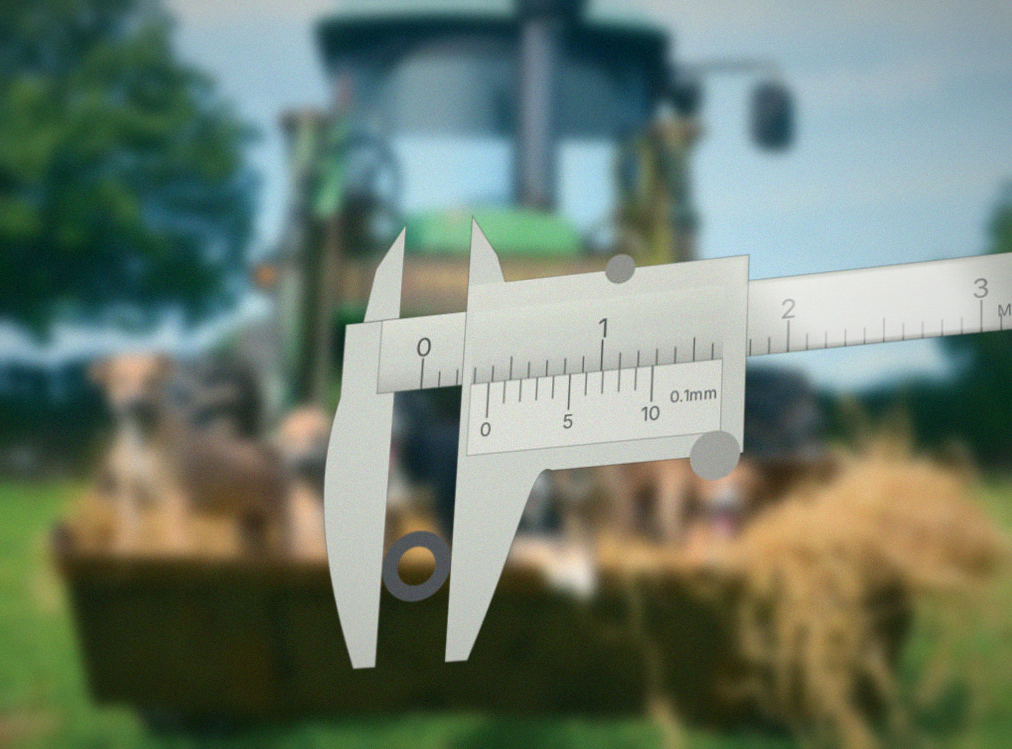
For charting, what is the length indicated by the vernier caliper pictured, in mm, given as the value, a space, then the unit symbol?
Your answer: 3.8 mm
